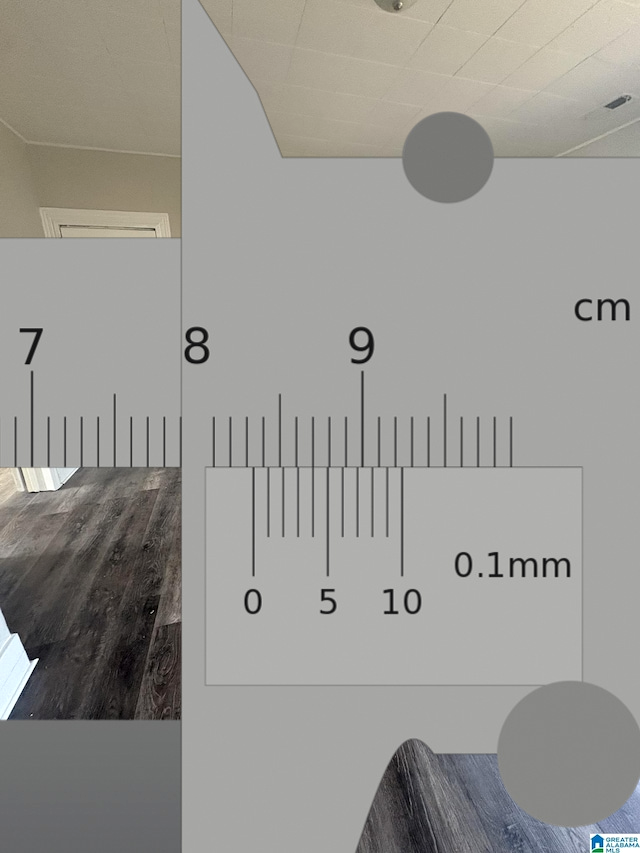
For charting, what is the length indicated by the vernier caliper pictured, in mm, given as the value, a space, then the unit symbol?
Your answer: 83.4 mm
